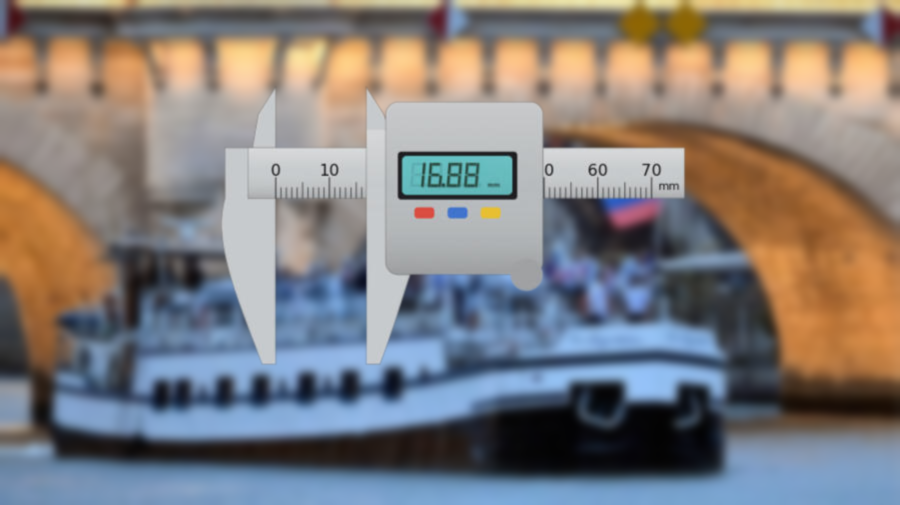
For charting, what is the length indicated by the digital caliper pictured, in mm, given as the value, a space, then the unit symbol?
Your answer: 16.88 mm
